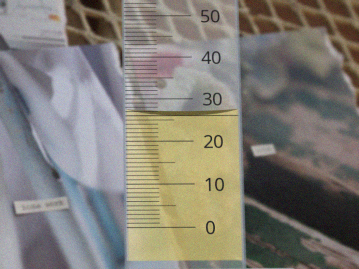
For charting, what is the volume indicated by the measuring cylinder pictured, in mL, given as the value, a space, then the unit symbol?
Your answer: 26 mL
